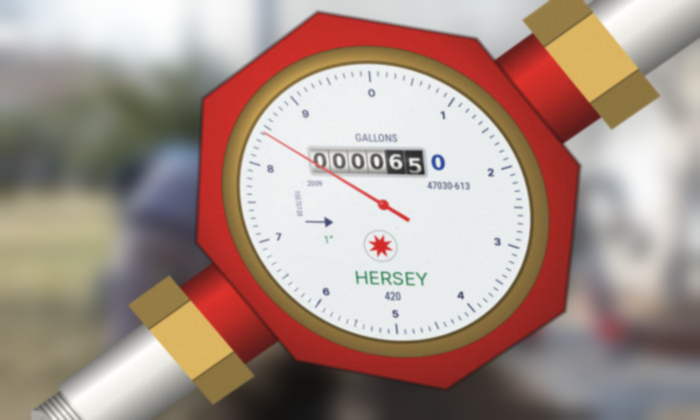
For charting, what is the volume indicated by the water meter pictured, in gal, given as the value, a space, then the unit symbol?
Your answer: 648.4 gal
